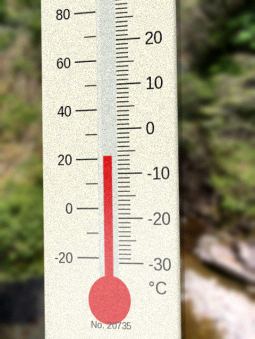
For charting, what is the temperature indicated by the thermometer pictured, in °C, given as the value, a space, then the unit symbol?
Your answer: -6 °C
